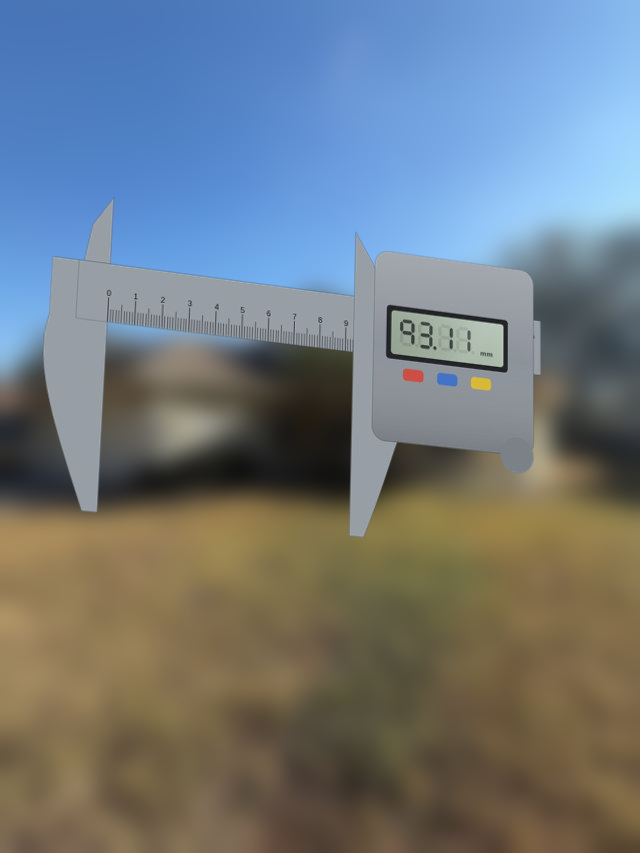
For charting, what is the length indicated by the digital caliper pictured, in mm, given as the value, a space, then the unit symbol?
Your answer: 93.11 mm
